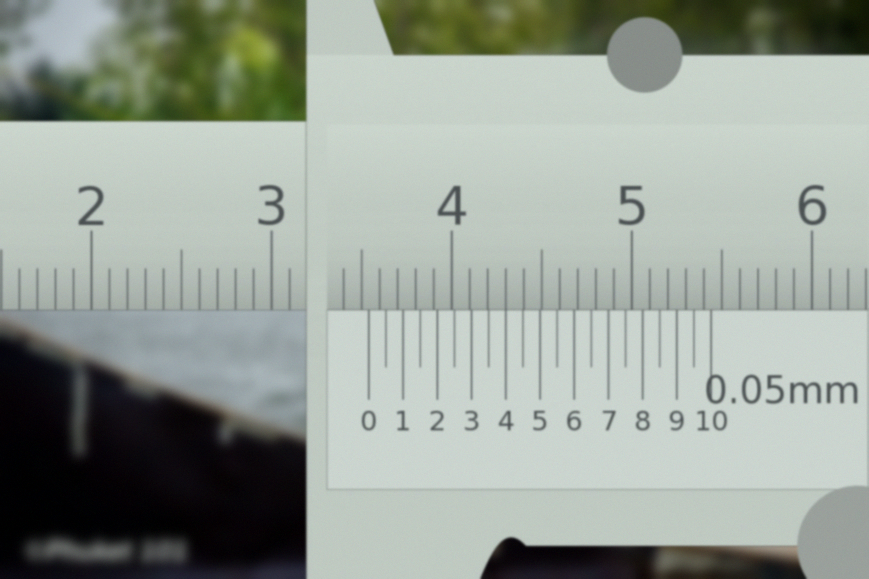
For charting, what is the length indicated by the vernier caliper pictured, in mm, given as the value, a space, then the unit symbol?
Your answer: 35.4 mm
